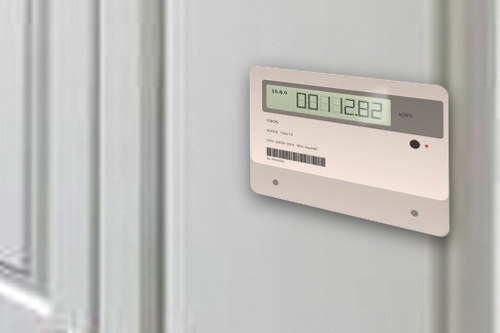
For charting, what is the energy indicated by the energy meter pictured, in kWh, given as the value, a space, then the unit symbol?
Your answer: 112.82 kWh
